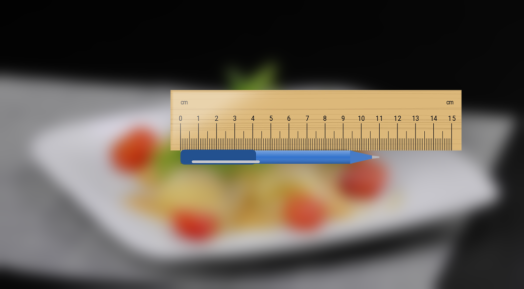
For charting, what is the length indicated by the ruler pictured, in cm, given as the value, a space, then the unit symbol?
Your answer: 11 cm
